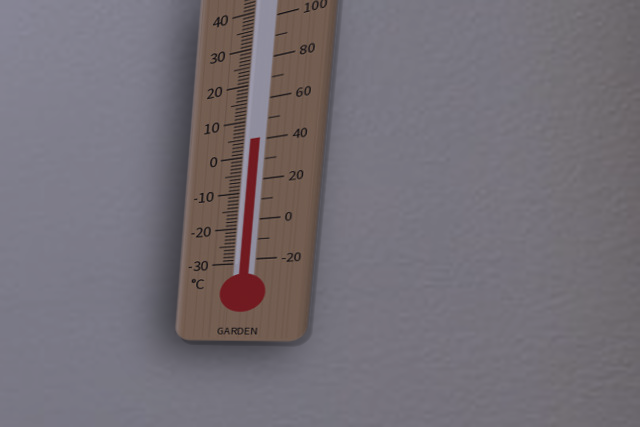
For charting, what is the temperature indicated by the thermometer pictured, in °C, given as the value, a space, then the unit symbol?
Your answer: 5 °C
